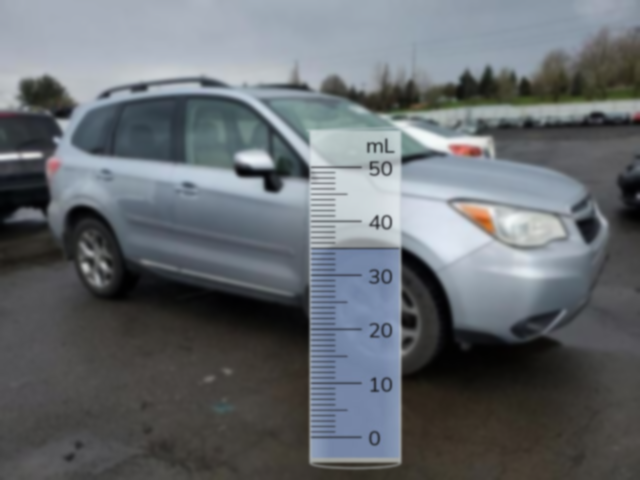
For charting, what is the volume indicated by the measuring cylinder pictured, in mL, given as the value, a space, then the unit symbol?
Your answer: 35 mL
